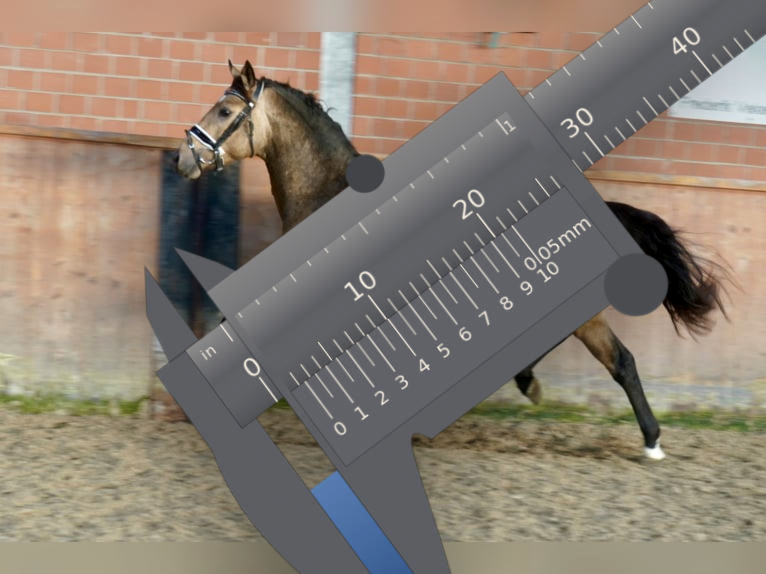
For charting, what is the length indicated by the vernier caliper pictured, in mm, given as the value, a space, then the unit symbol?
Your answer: 2.5 mm
